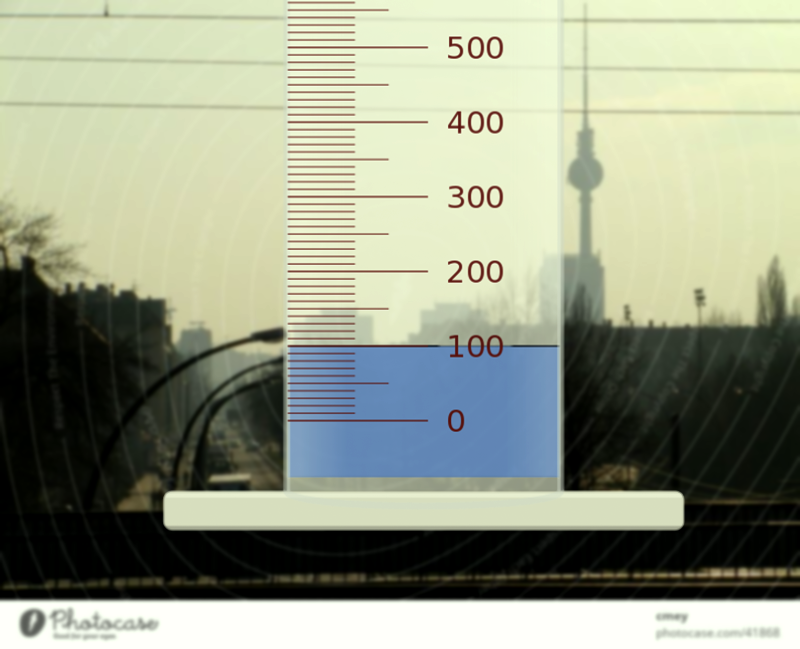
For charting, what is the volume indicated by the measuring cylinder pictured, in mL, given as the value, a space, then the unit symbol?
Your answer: 100 mL
